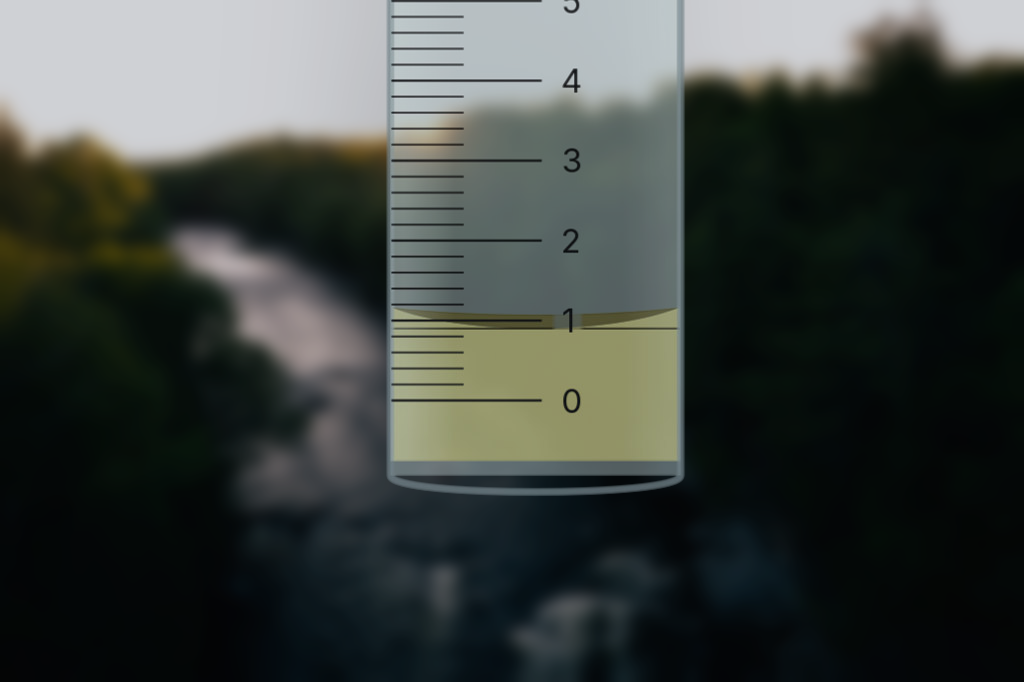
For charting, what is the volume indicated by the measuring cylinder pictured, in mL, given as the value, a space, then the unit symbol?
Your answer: 0.9 mL
